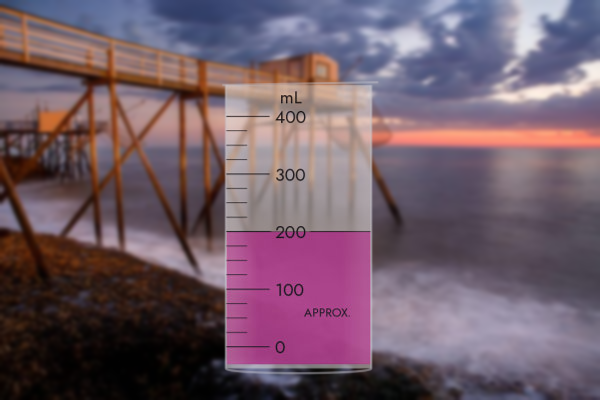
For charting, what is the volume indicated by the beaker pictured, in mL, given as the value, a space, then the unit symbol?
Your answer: 200 mL
